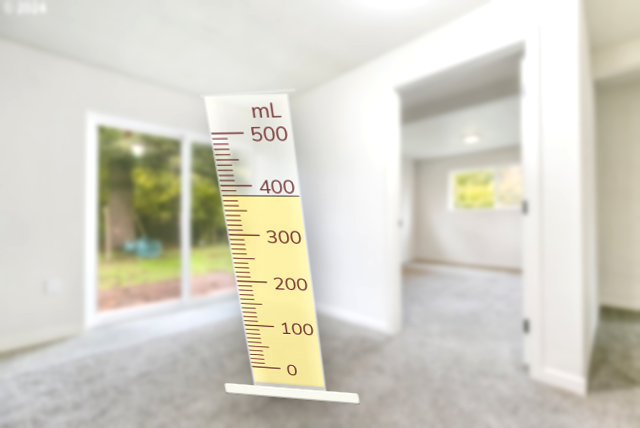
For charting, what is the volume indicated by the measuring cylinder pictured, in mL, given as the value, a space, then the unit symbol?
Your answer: 380 mL
